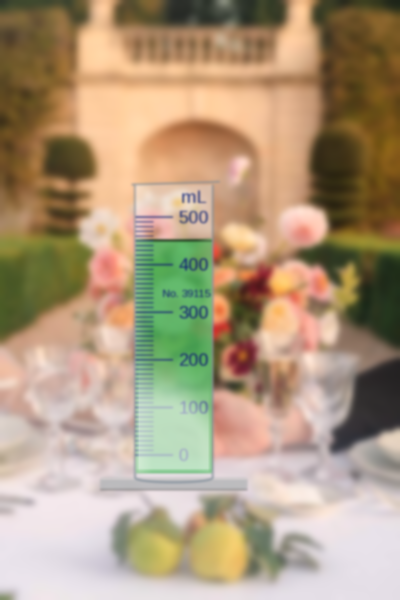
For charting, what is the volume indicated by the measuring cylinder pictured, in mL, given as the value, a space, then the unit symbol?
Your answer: 450 mL
